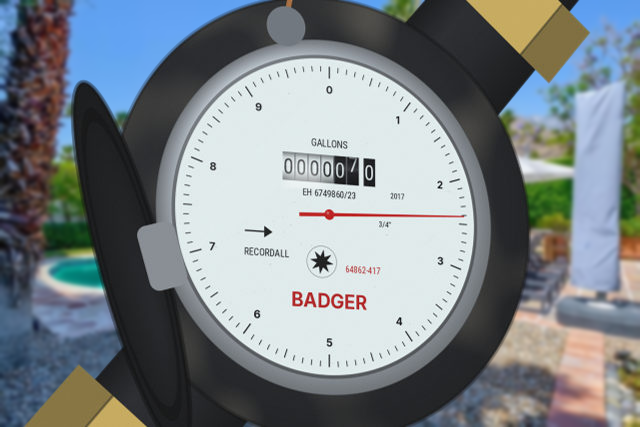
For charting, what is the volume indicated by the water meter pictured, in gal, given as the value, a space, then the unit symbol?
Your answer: 72.4 gal
